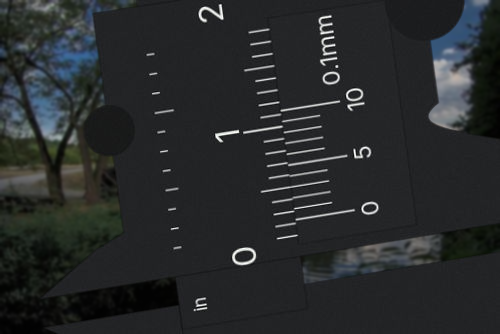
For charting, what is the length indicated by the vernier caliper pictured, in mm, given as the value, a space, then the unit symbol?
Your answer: 2.3 mm
